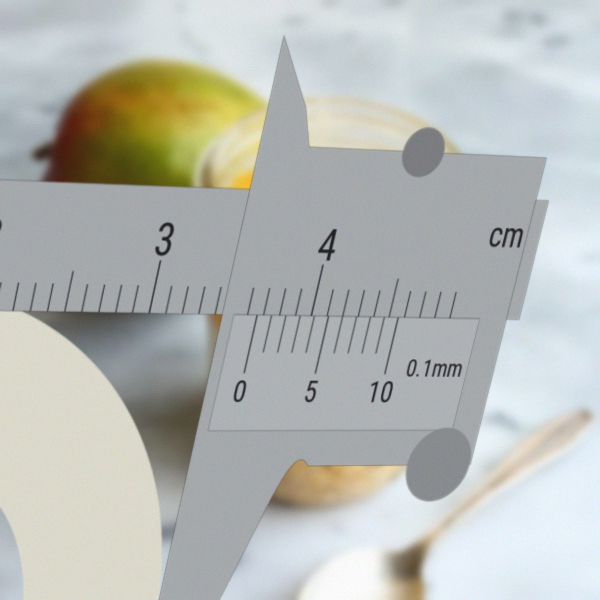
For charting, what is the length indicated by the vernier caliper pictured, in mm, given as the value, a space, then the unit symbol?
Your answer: 36.6 mm
